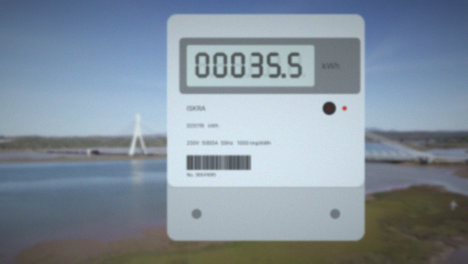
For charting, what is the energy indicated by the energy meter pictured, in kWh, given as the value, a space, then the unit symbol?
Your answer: 35.5 kWh
